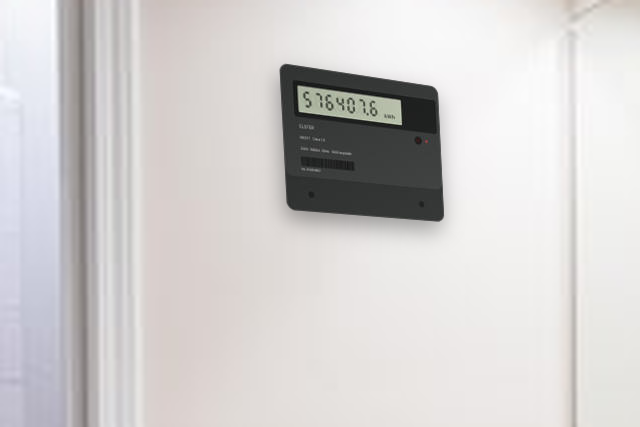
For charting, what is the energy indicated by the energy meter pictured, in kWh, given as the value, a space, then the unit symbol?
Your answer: 576407.6 kWh
